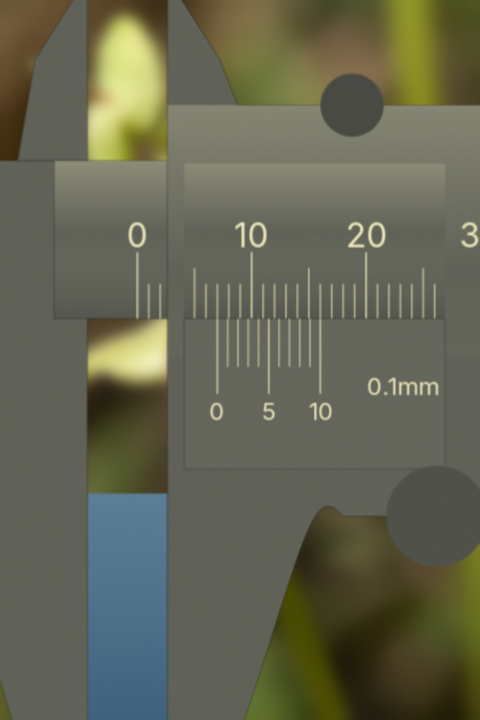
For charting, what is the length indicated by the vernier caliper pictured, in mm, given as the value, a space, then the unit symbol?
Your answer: 7.0 mm
